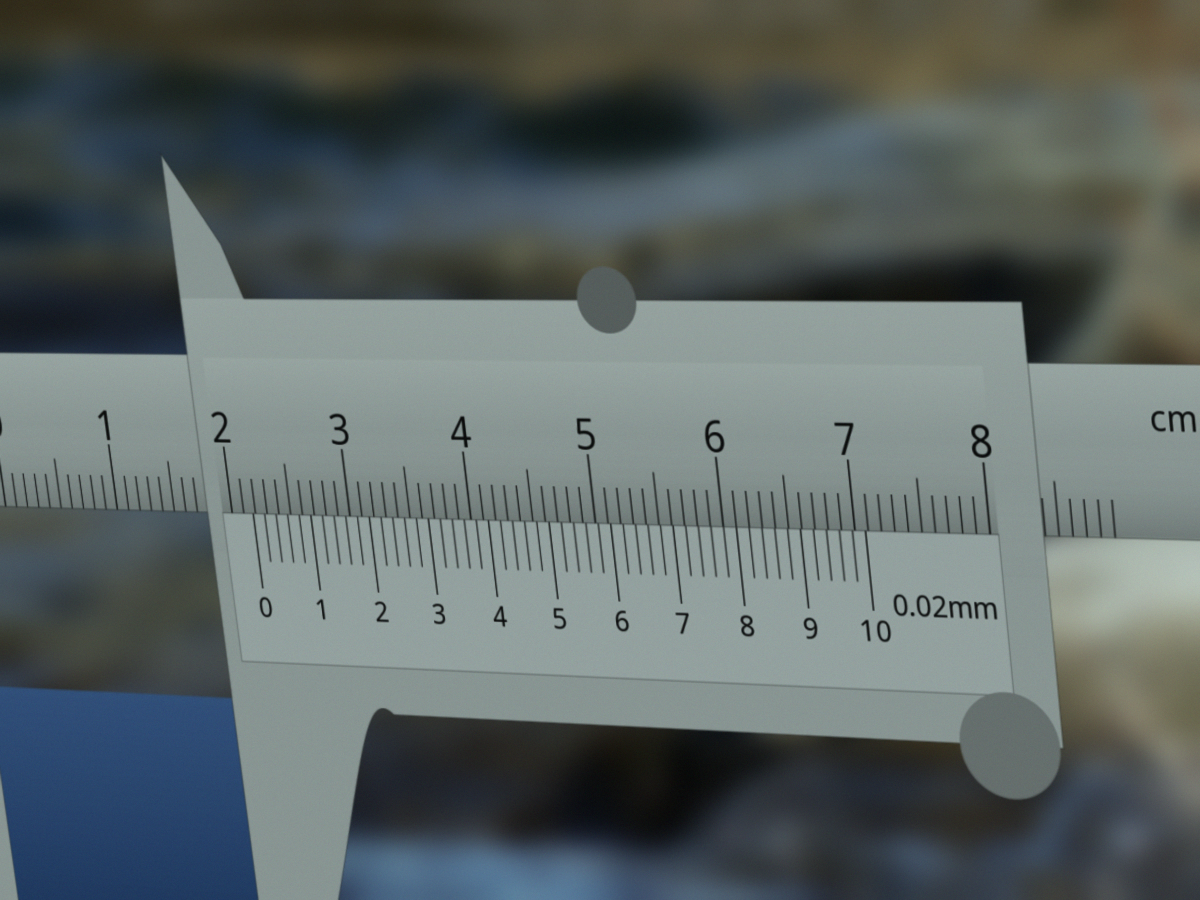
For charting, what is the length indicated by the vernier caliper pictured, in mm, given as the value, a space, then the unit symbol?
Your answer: 21.8 mm
